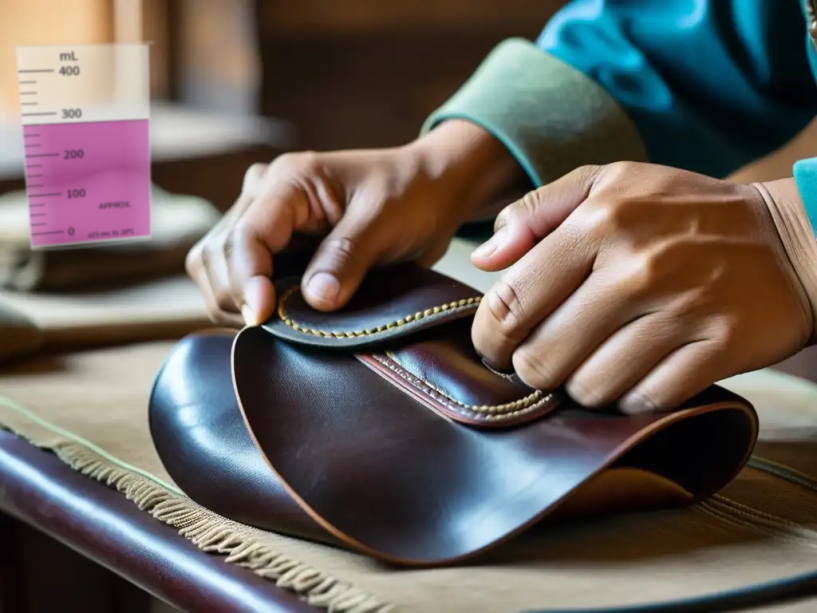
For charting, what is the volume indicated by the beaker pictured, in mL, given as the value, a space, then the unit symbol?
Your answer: 275 mL
